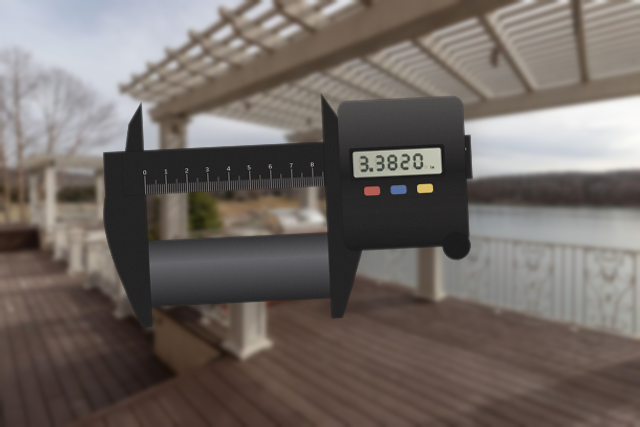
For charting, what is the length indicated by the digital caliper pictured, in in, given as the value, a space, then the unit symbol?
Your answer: 3.3820 in
